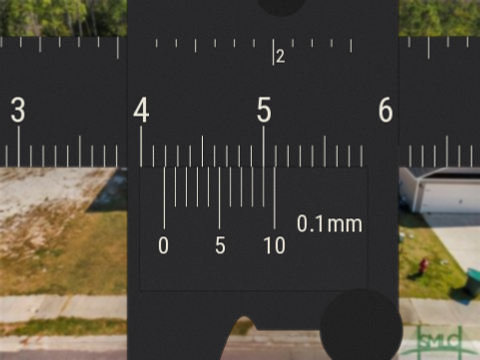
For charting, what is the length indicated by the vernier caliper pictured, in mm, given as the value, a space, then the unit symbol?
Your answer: 41.9 mm
